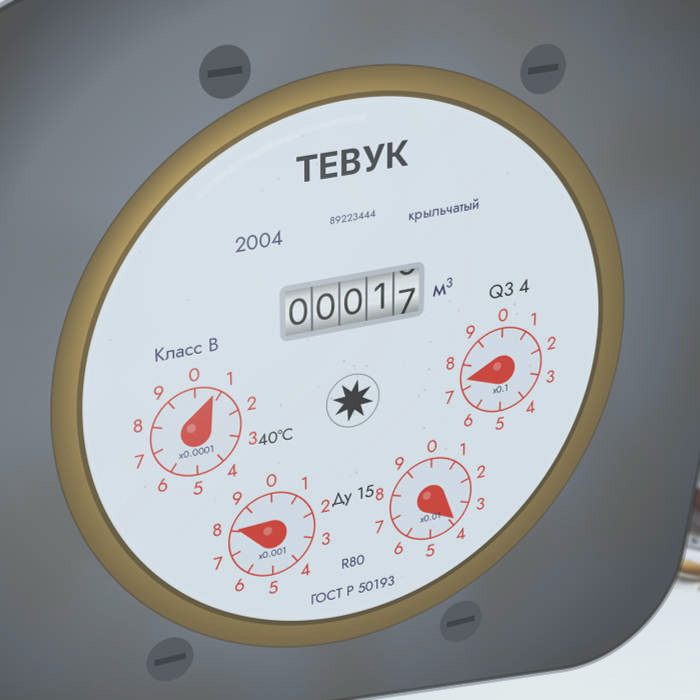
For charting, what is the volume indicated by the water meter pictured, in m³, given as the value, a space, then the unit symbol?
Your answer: 16.7380 m³
